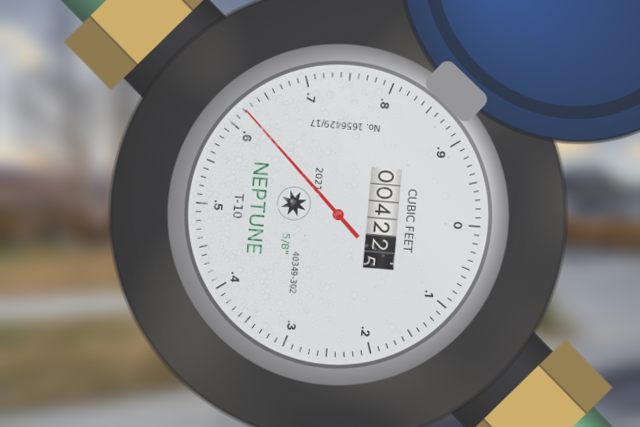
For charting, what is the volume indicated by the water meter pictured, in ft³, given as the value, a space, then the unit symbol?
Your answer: 4224.62 ft³
